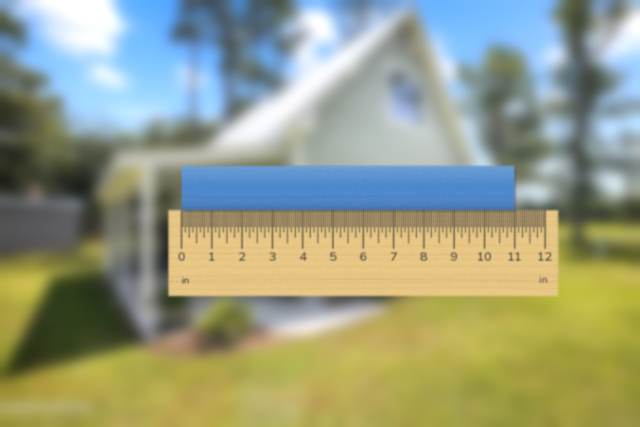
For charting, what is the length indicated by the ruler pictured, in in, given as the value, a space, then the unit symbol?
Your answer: 11 in
